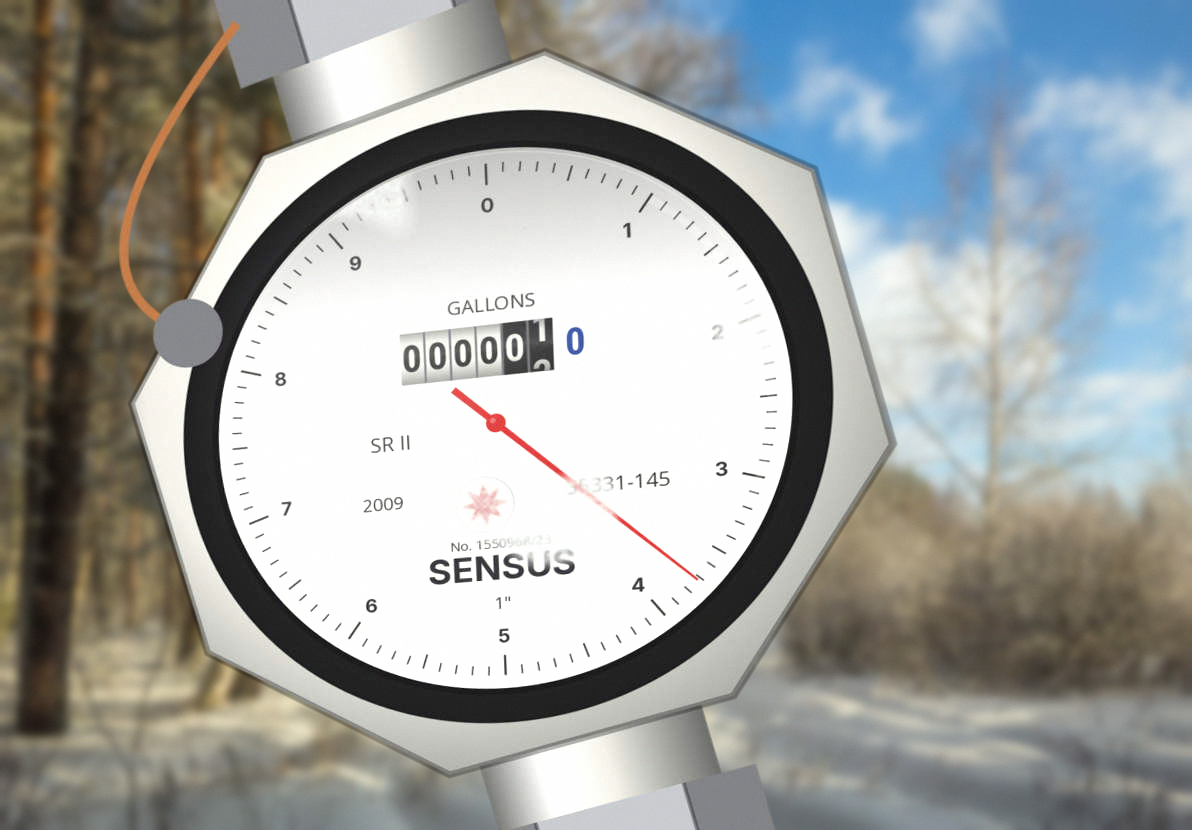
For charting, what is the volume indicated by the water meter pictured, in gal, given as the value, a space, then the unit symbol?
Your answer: 13.7 gal
